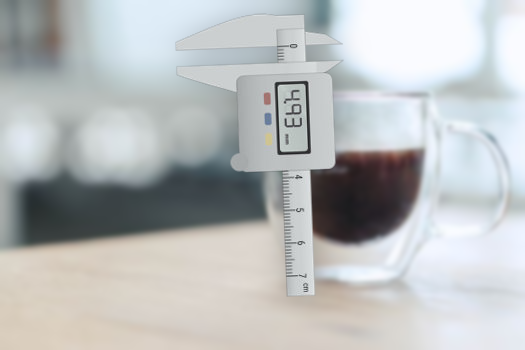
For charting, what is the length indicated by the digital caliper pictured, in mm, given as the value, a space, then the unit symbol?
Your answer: 4.93 mm
